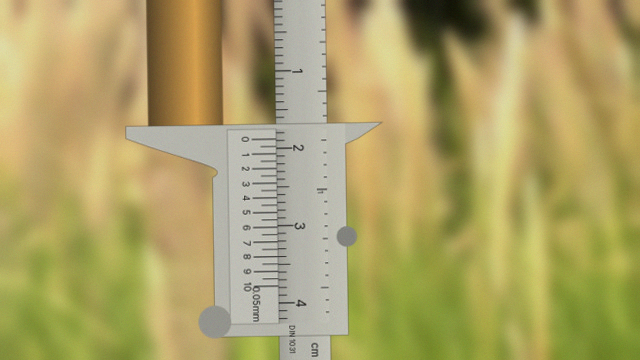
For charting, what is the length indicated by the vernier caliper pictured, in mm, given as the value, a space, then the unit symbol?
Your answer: 18.8 mm
